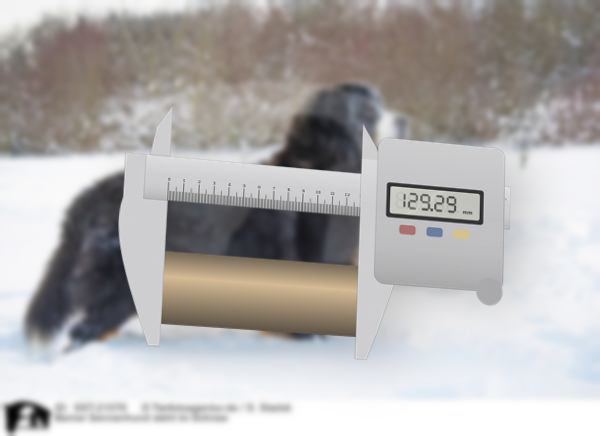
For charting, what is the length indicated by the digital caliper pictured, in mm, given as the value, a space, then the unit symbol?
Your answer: 129.29 mm
